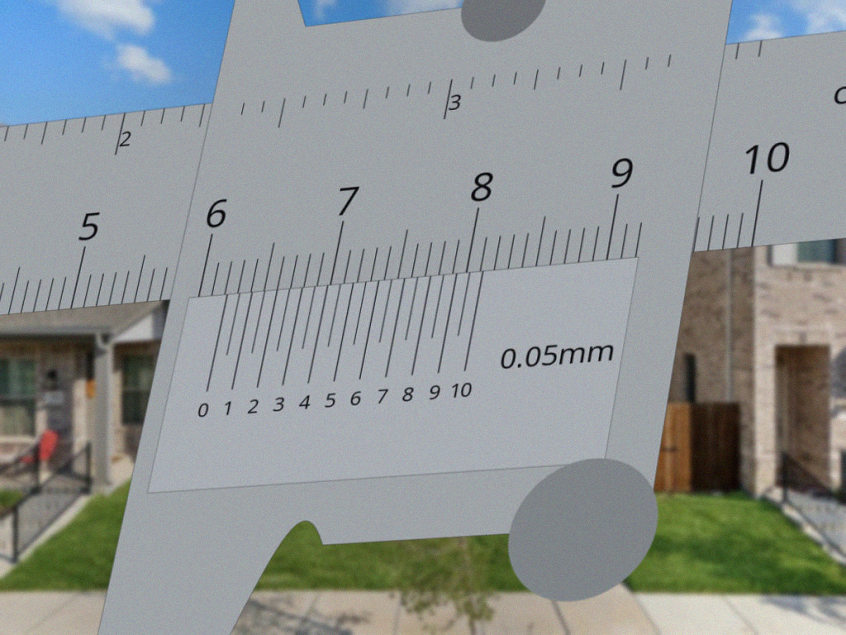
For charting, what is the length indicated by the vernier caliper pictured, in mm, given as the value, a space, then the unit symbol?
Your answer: 62.2 mm
